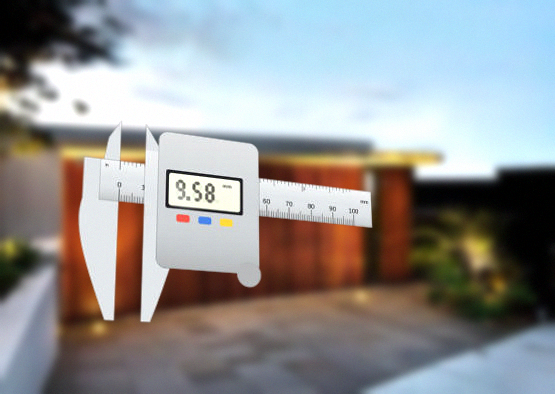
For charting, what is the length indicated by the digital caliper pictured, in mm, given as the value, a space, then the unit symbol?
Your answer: 9.58 mm
